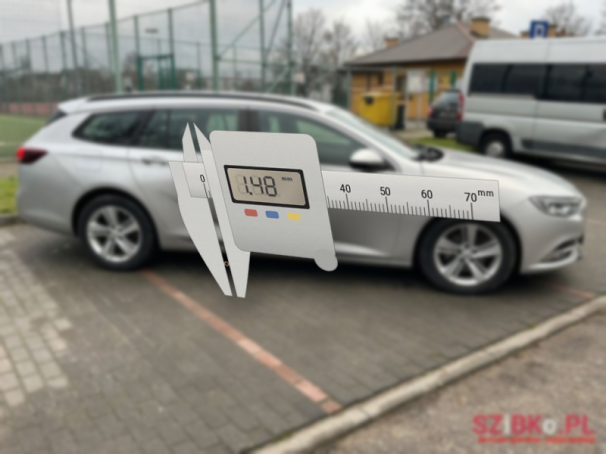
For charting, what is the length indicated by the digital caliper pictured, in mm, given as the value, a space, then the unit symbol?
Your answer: 1.48 mm
